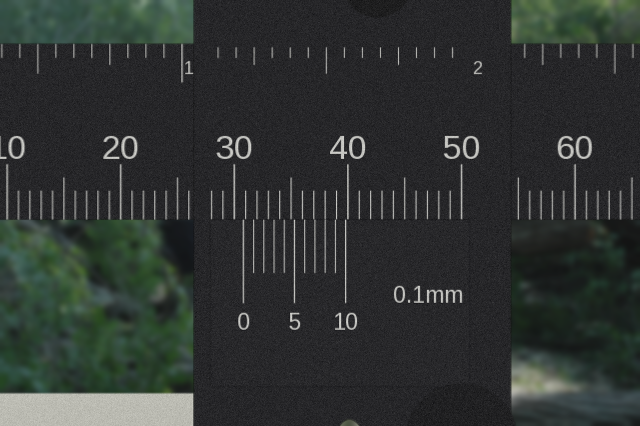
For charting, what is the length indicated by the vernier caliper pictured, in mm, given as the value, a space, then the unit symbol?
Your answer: 30.8 mm
